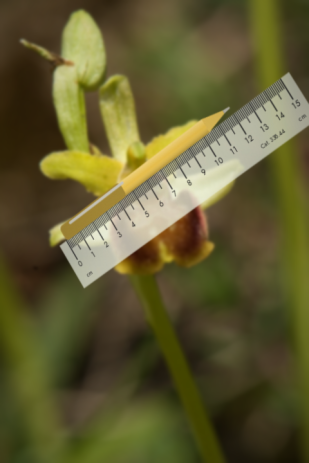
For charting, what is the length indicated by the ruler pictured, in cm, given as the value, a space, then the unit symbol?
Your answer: 12 cm
